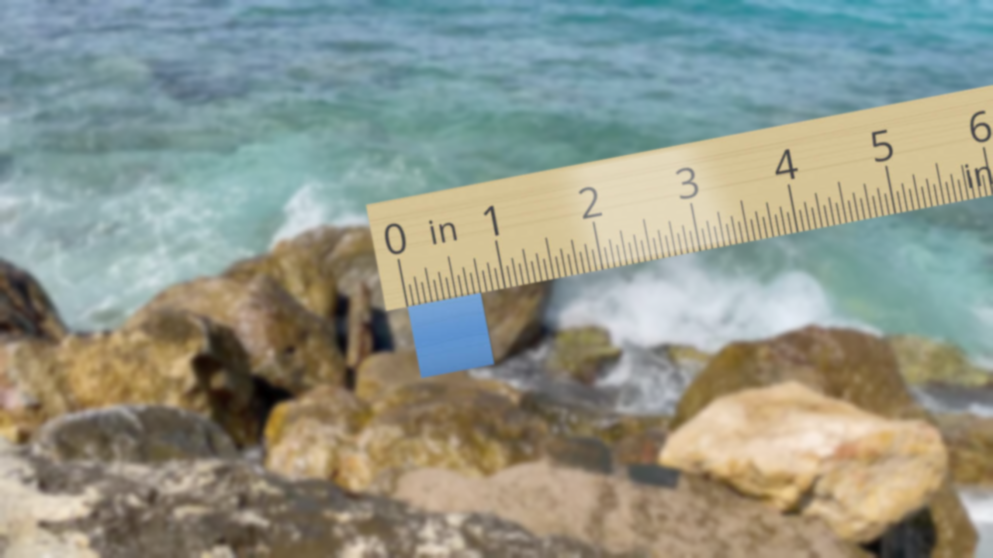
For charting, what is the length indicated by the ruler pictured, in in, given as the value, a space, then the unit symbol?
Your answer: 0.75 in
